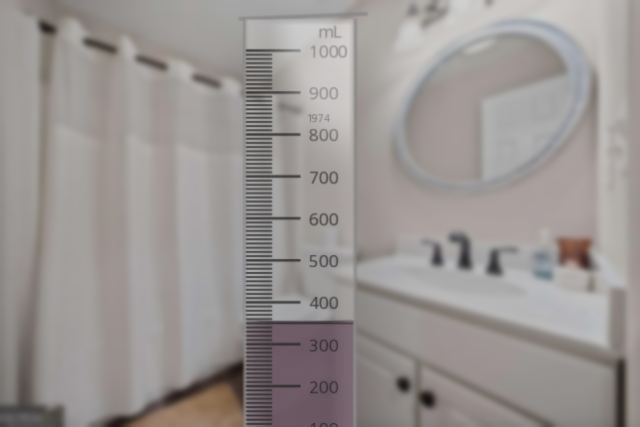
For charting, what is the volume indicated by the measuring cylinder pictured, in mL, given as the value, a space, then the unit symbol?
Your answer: 350 mL
